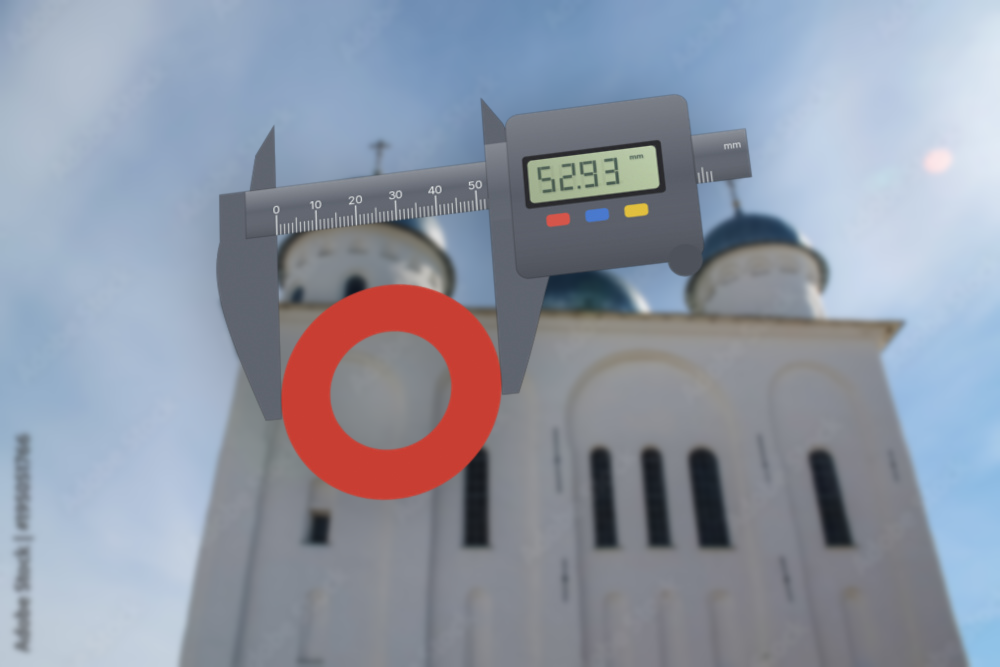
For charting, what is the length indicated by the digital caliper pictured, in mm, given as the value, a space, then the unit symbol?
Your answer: 52.93 mm
